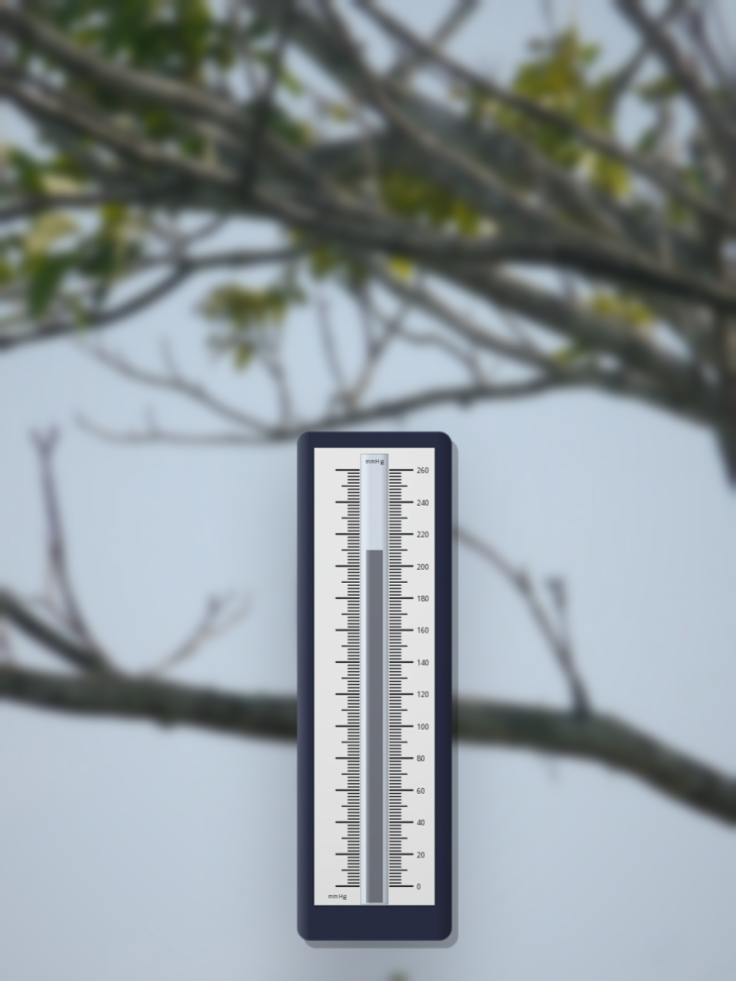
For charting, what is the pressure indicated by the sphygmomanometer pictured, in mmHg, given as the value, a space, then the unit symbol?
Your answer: 210 mmHg
